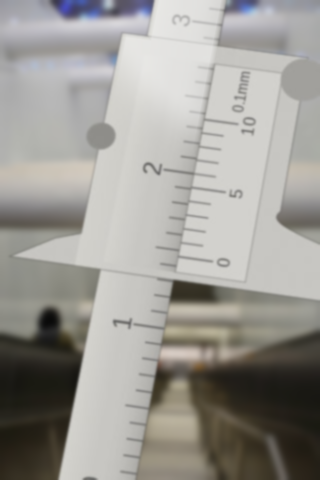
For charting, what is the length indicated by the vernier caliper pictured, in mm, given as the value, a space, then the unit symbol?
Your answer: 14.6 mm
